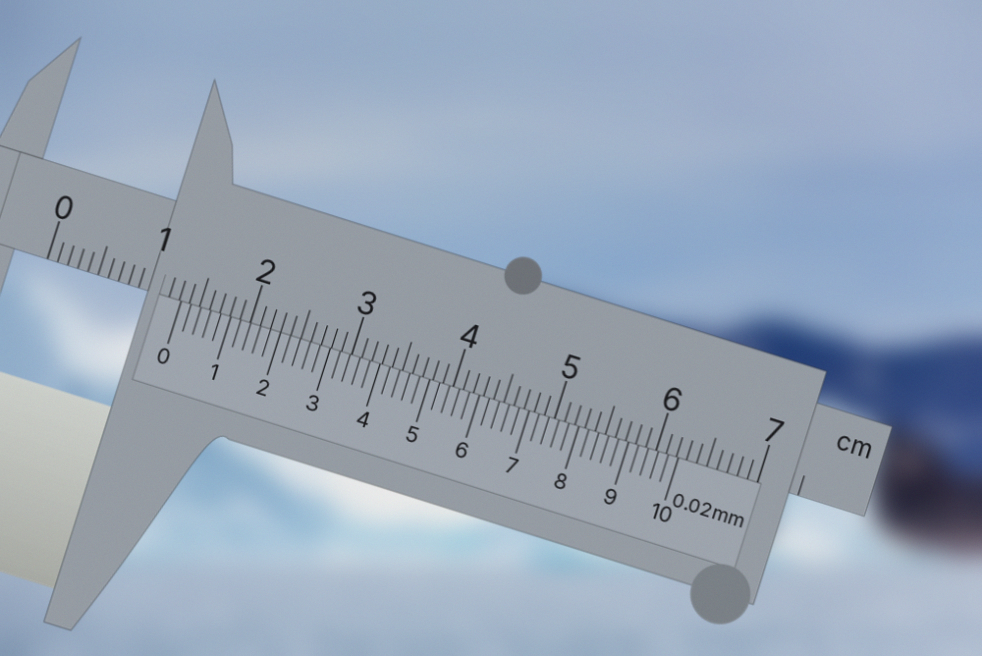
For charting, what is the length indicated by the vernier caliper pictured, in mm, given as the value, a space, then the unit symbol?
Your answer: 13.2 mm
